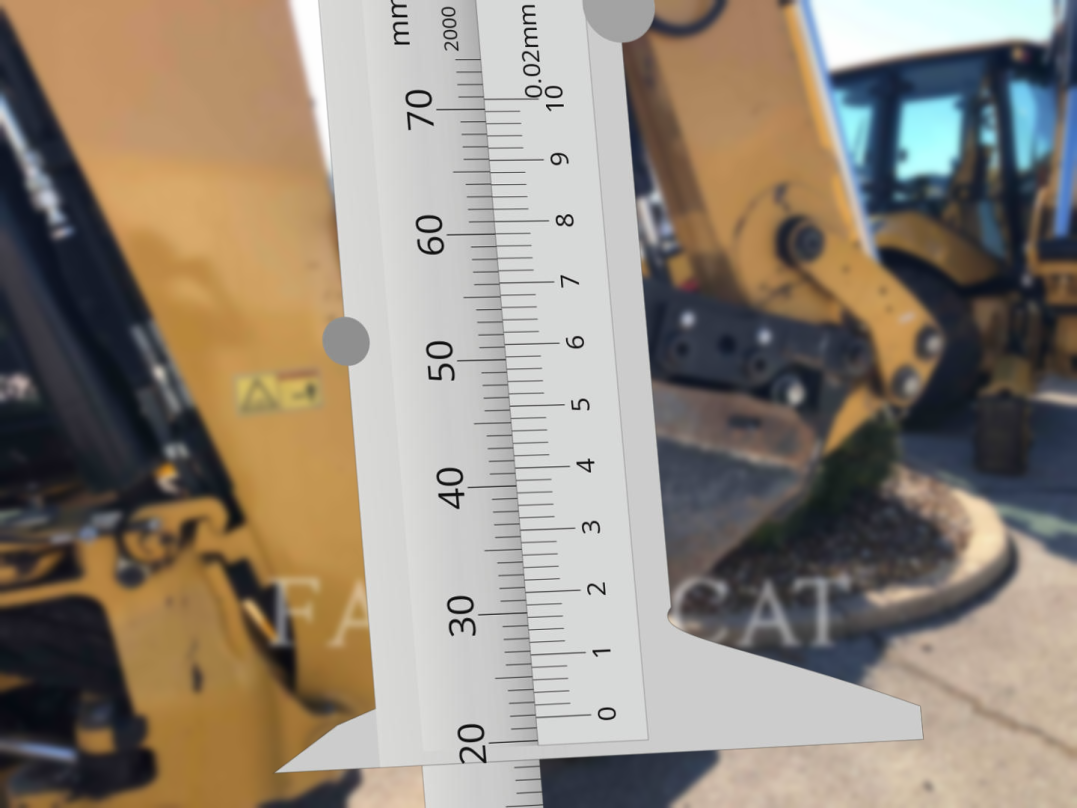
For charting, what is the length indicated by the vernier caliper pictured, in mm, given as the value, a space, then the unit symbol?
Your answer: 21.8 mm
